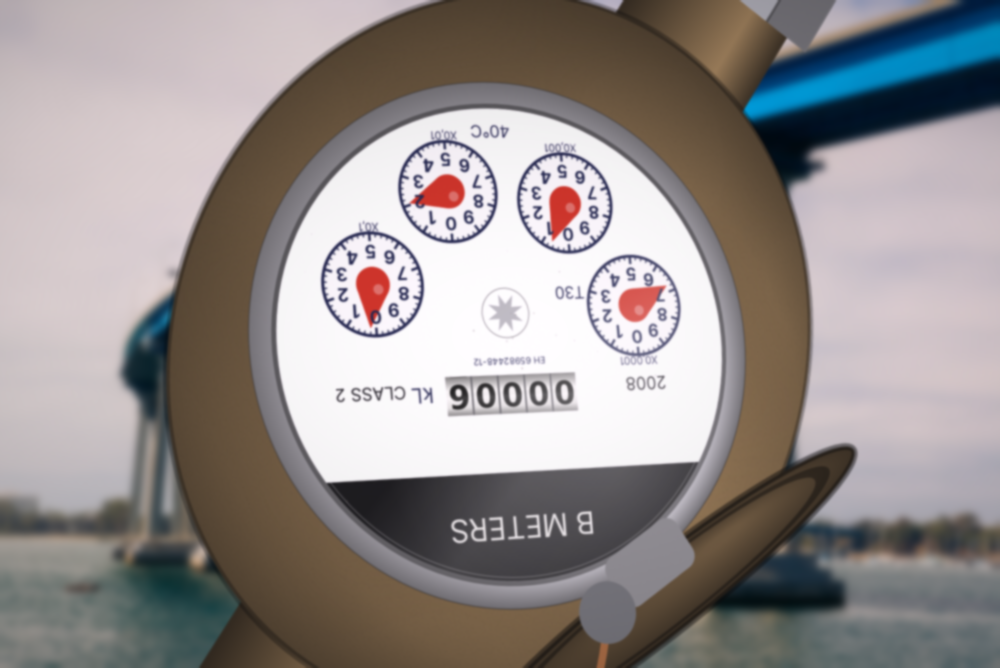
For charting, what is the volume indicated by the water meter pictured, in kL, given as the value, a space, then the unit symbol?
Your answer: 6.0206 kL
